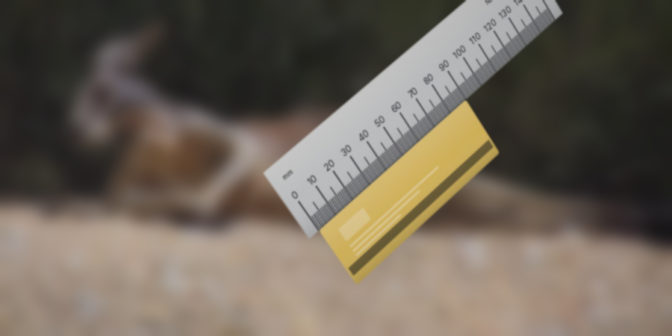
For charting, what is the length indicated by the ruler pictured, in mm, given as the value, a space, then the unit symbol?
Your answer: 90 mm
